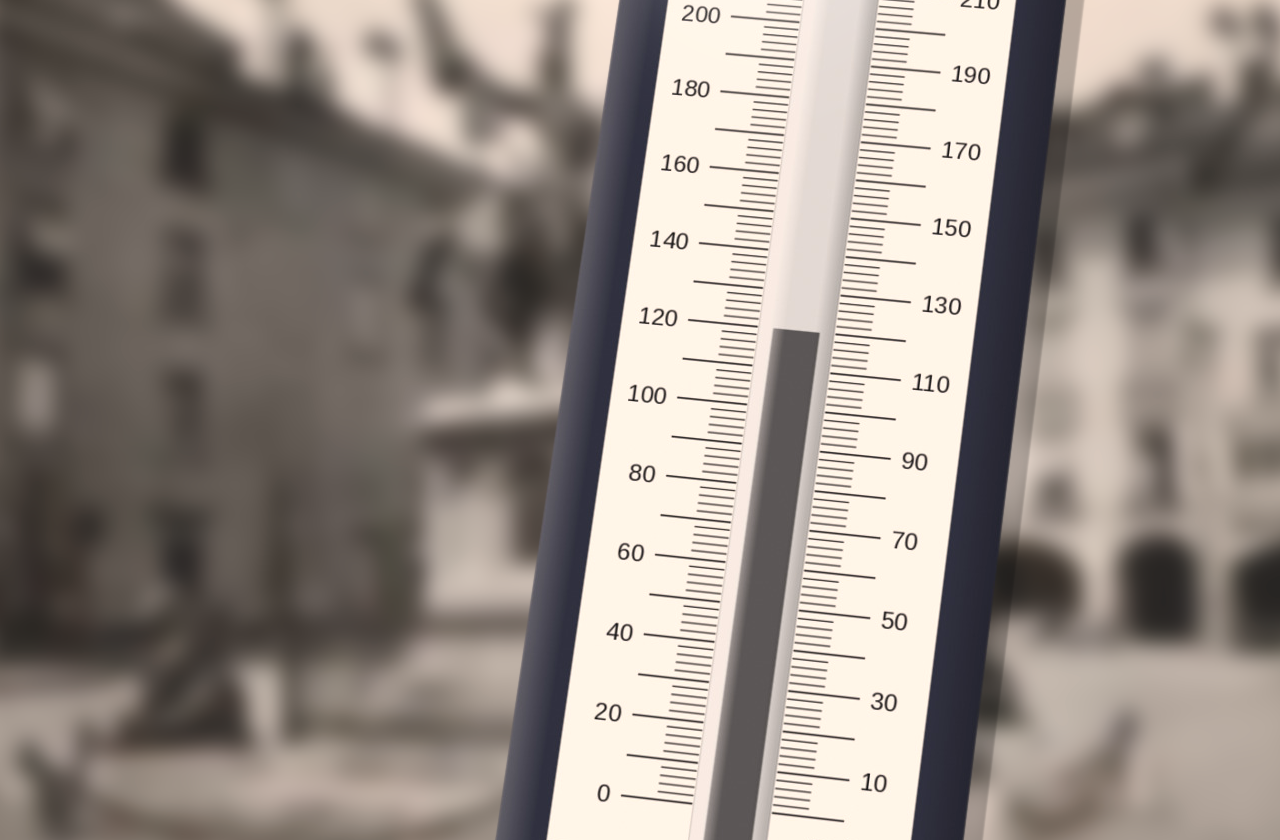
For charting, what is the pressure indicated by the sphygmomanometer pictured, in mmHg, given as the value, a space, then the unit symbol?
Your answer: 120 mmHg
